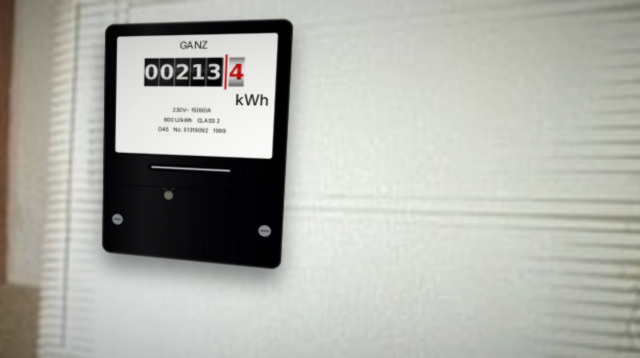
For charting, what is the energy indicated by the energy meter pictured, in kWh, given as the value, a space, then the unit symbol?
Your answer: 213.4 kWh
